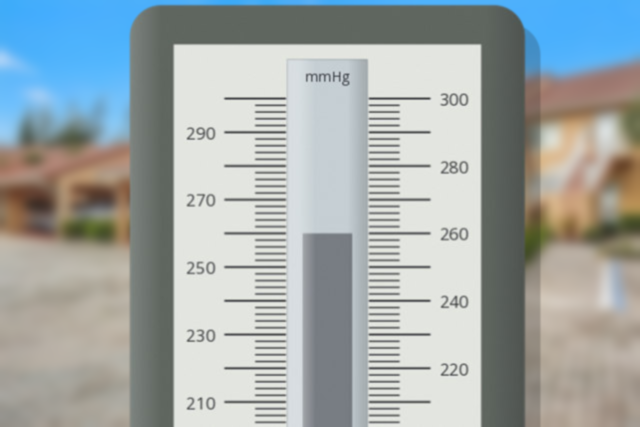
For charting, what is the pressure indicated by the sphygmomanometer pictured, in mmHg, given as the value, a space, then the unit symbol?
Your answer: 260 mmHg
